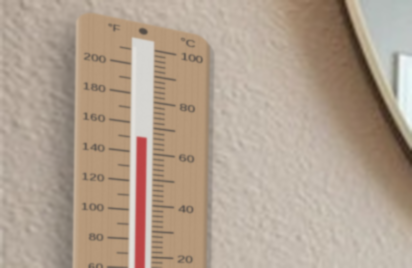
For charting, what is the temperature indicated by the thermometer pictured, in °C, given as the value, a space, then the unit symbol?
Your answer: 66 °C
